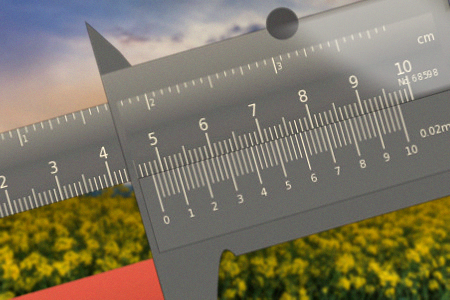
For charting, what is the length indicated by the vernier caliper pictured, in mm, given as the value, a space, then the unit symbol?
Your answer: 48.0 mm
